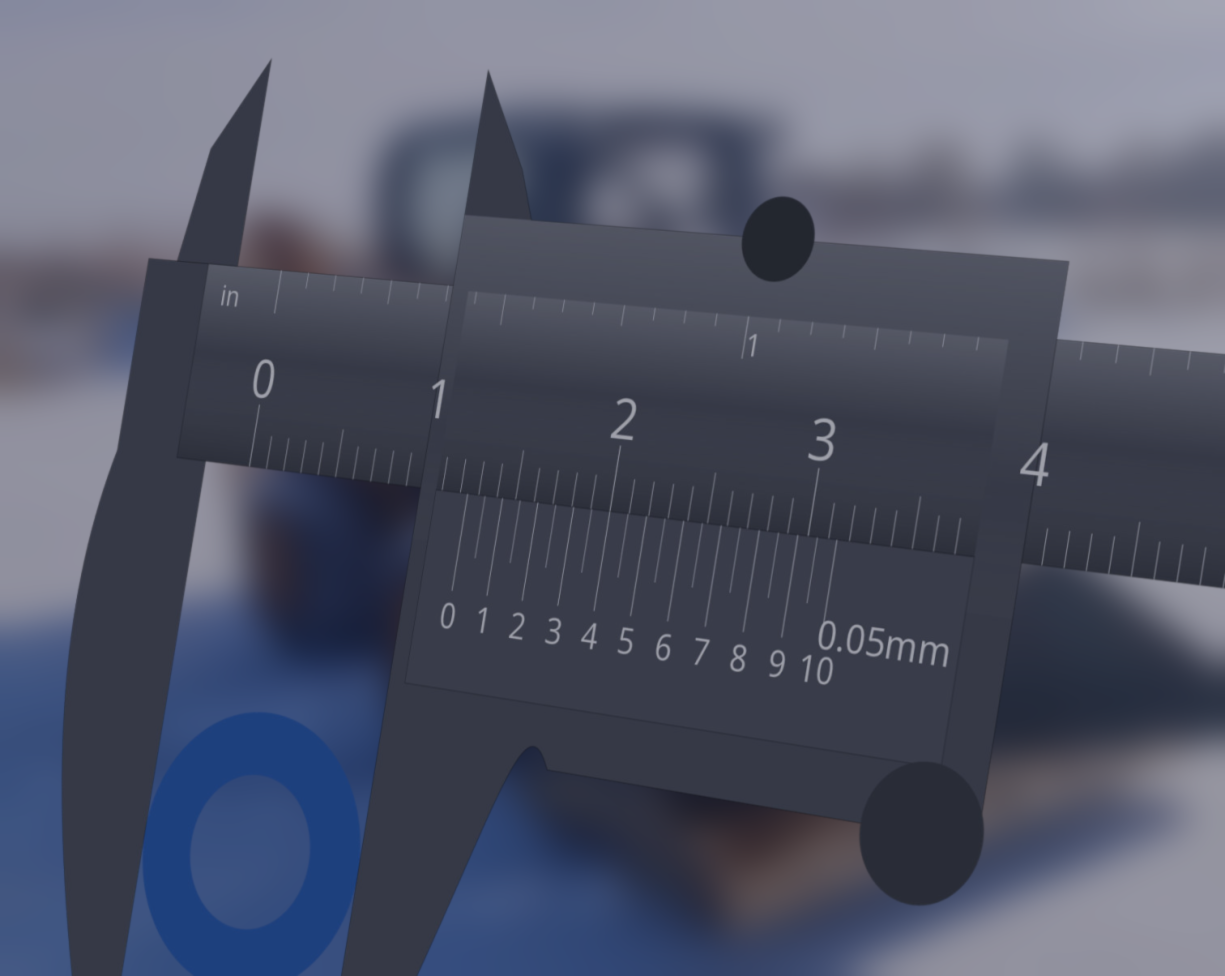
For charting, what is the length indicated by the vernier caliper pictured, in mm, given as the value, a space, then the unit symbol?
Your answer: 12.4 mm
